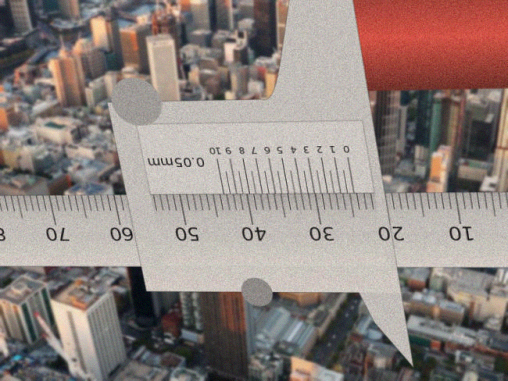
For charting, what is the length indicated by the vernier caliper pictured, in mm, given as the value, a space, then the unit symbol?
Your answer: 24.4 mm
